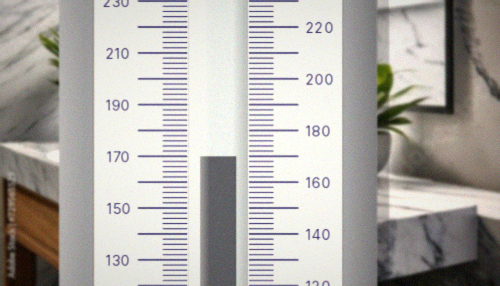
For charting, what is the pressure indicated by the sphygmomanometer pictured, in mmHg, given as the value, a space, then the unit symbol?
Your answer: 170 mmHg
